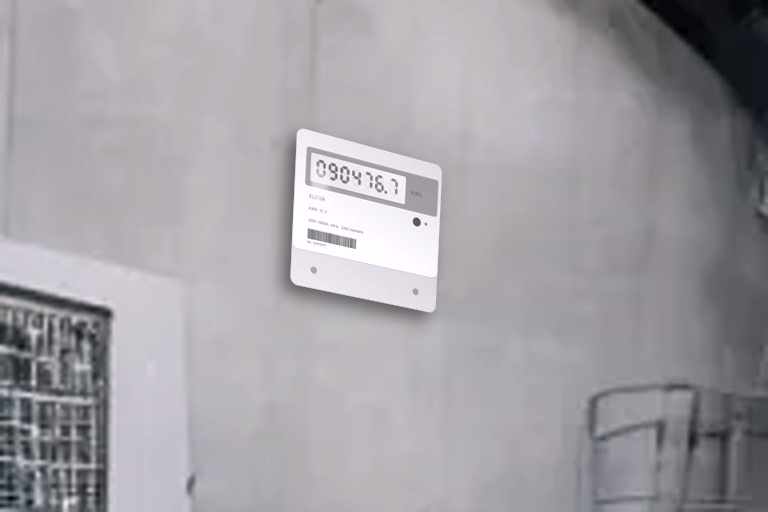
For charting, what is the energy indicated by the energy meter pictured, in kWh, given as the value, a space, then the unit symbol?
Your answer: 90476.7 kWh
